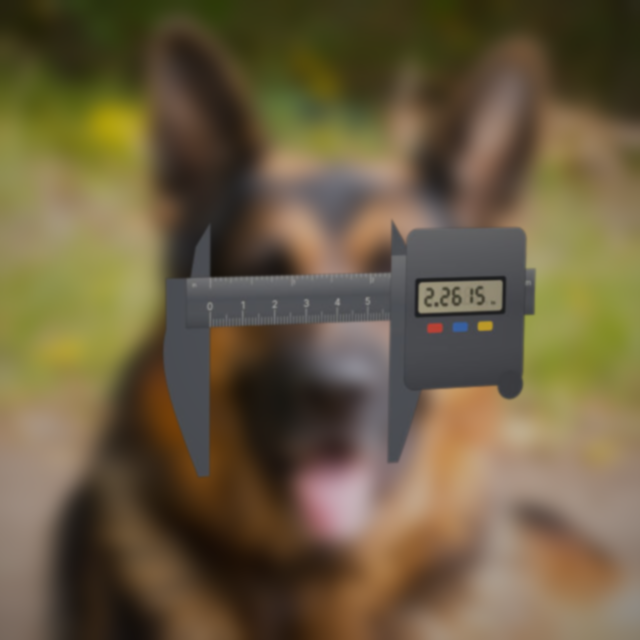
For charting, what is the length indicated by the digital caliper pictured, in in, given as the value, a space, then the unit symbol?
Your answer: 2.2615 in
